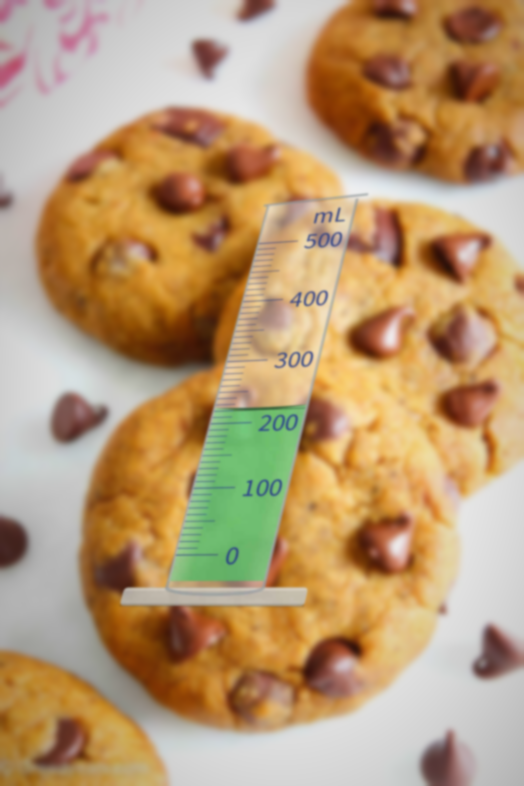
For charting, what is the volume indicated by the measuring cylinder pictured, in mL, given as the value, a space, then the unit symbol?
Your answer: 220 mL
